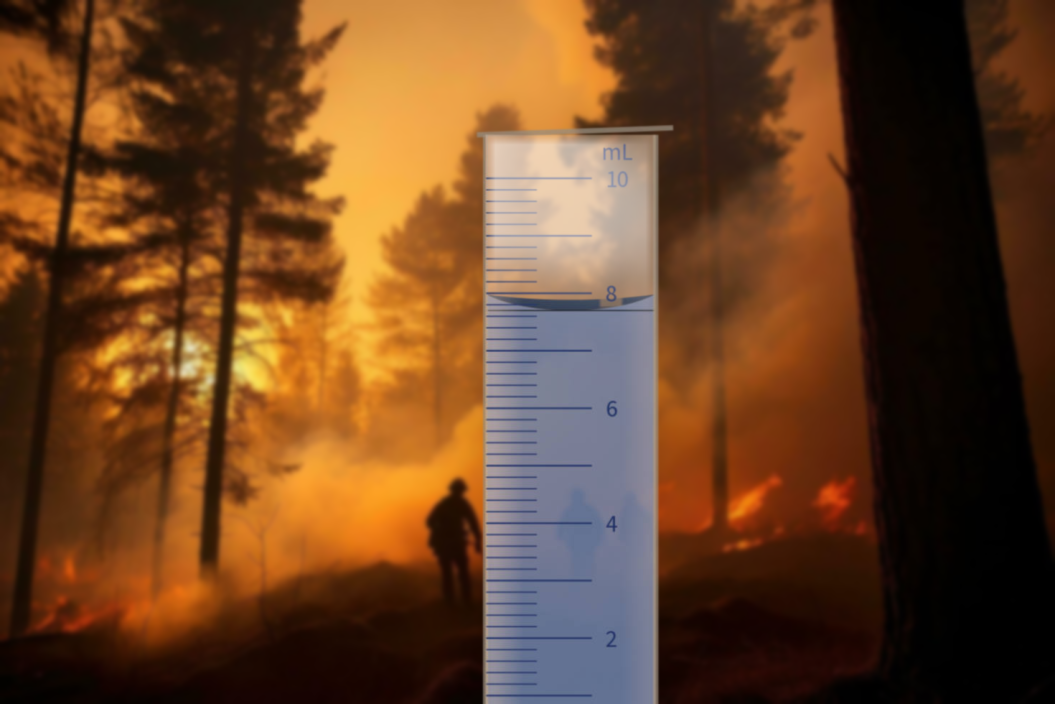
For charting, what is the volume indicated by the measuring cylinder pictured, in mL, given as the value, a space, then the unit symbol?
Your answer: 7.7 mL
